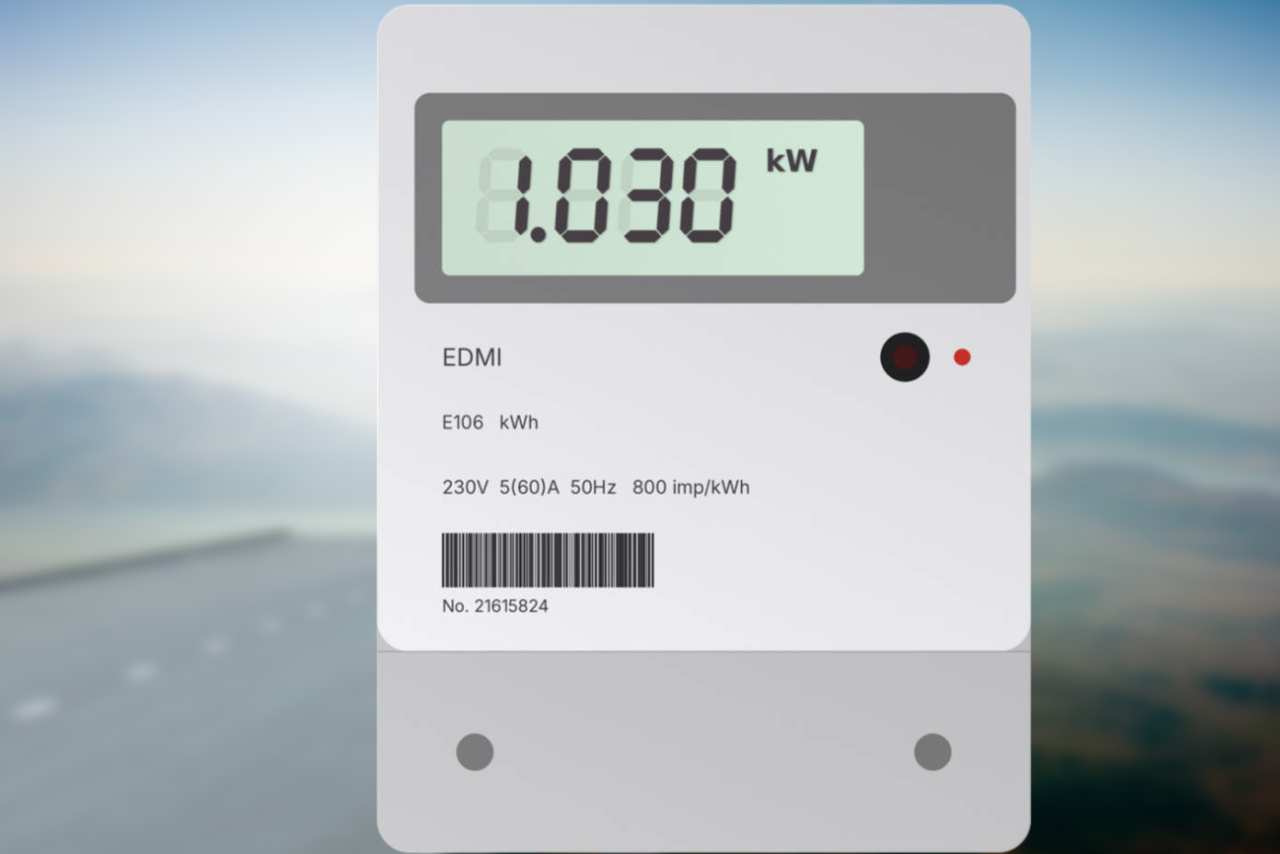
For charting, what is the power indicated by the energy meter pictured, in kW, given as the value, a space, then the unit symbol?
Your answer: 1.030 kW
